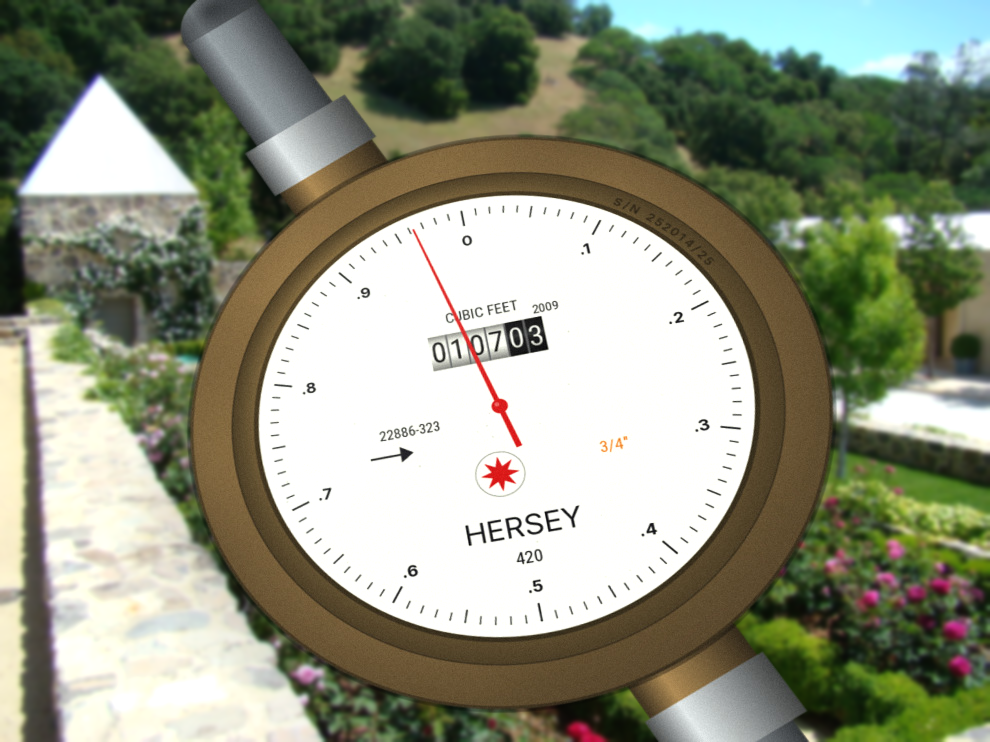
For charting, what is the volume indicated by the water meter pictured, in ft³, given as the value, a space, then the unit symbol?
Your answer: 10702.96 ft³
